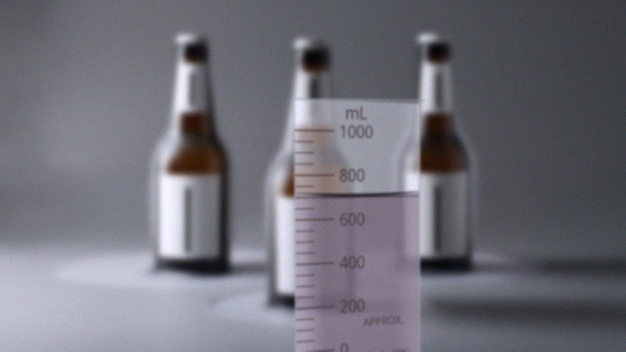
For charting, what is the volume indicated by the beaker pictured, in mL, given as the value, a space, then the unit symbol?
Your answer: 700 mL
